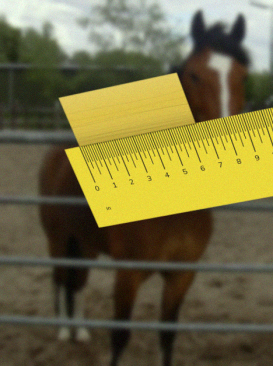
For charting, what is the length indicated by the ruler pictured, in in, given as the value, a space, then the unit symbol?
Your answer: 6.5 in
